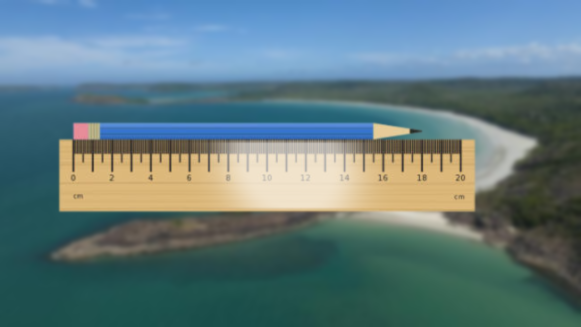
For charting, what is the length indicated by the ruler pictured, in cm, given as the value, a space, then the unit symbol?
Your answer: 18 cm
